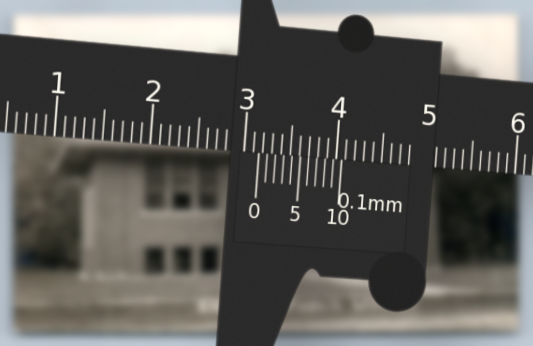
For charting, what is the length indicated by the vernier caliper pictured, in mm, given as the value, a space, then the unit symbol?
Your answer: 31.6 mm
